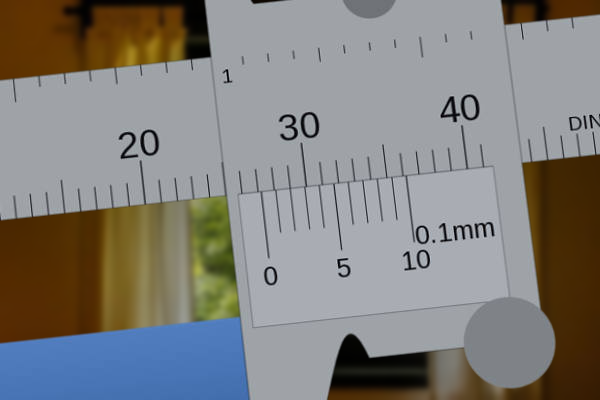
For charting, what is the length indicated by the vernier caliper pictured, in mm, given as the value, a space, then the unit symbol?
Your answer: 27.2 mm
